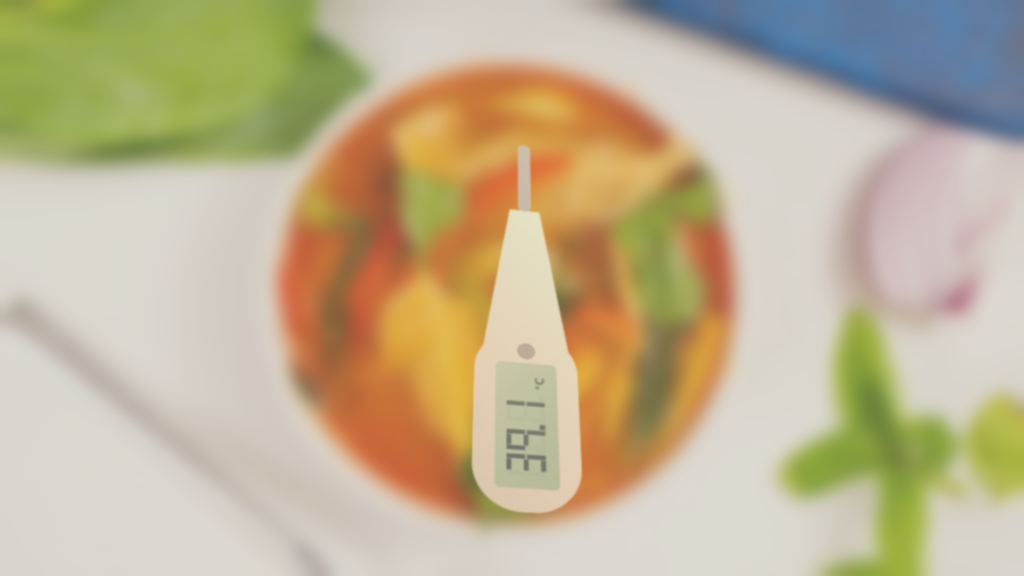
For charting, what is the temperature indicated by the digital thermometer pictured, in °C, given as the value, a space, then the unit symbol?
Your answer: 39.1 °C
